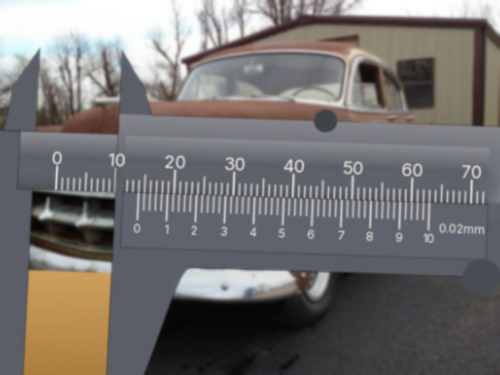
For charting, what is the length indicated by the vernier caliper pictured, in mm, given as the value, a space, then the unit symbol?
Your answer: 14.0 mm
